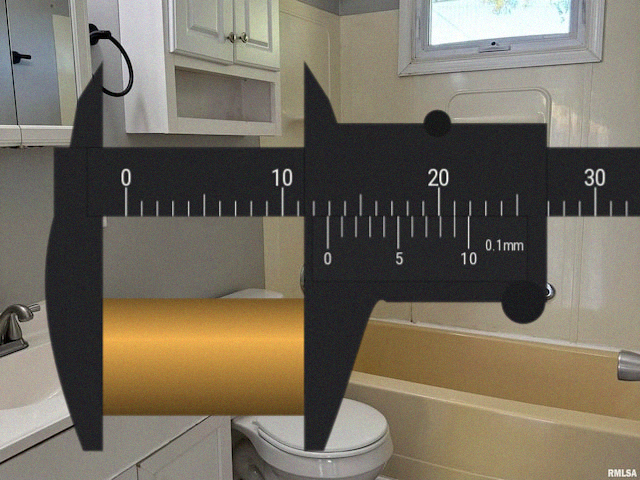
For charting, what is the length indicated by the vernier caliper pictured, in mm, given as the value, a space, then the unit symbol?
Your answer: 12.9 mm
